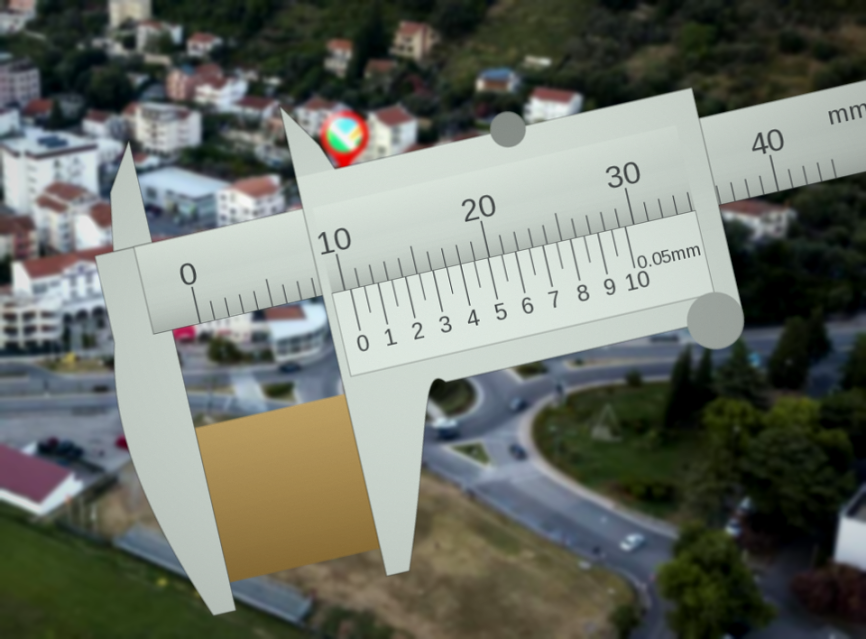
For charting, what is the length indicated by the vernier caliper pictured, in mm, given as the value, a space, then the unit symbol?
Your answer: 10.4 mm
